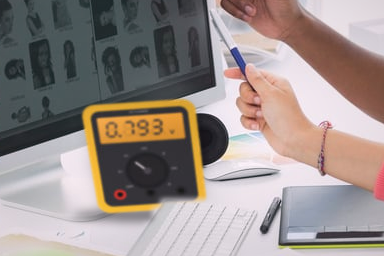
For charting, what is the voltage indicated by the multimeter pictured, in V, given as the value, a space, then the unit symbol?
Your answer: 0.793 V
